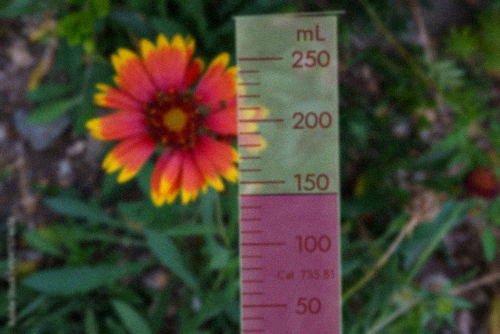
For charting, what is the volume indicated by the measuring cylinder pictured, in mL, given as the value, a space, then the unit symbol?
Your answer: 140 mL
